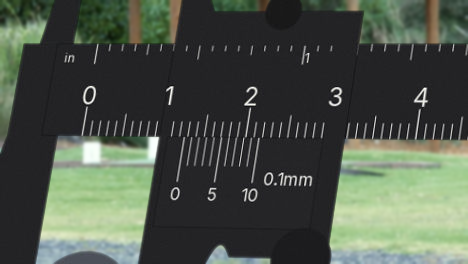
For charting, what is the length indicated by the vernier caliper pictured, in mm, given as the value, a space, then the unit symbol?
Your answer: 12.6 mm
